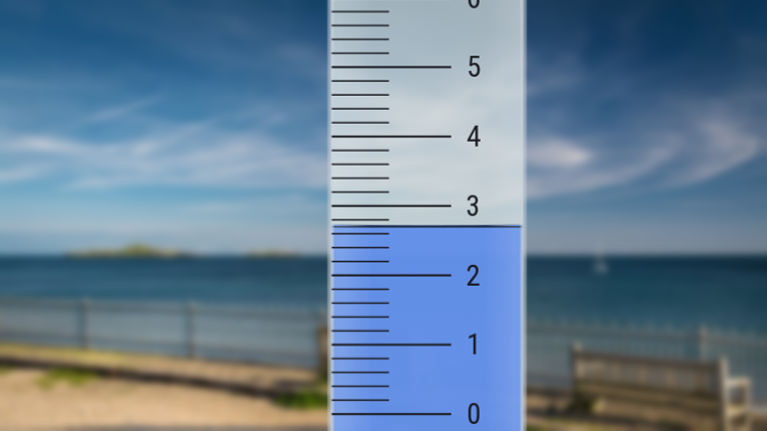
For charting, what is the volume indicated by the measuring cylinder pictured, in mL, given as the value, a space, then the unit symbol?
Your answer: 2.7 mL
